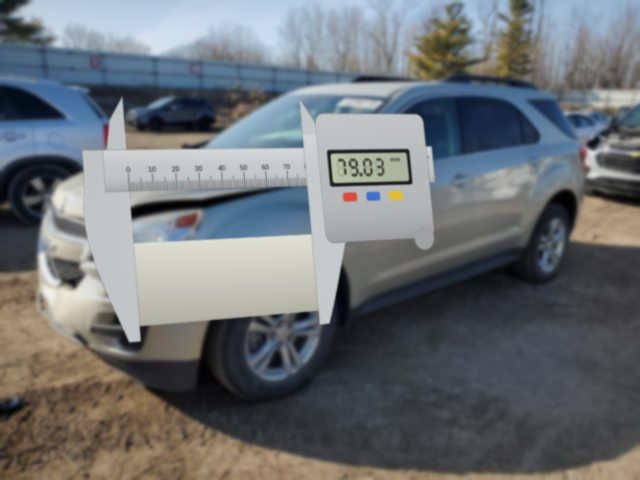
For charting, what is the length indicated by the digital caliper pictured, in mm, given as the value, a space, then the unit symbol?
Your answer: 79.03 mm
